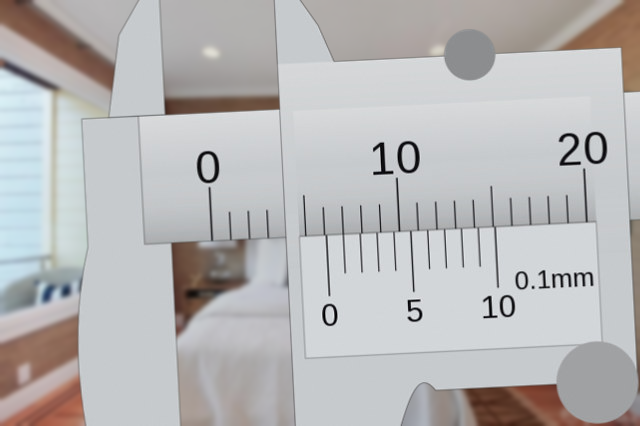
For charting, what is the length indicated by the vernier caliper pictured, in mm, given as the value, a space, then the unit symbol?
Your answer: 6.1 mm
